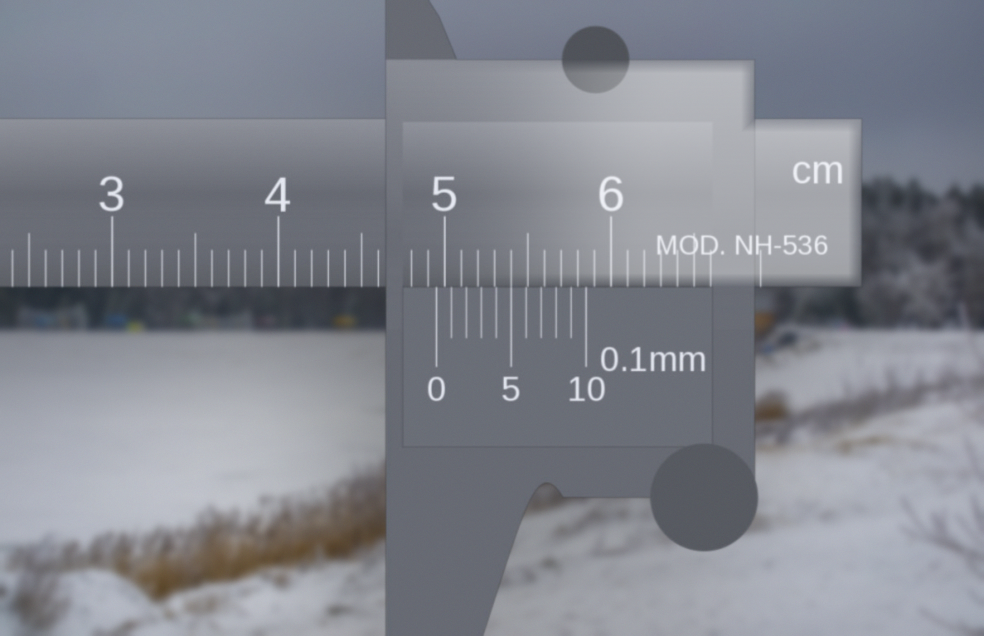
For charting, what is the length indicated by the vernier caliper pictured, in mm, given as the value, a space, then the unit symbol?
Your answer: 49.5 mm
